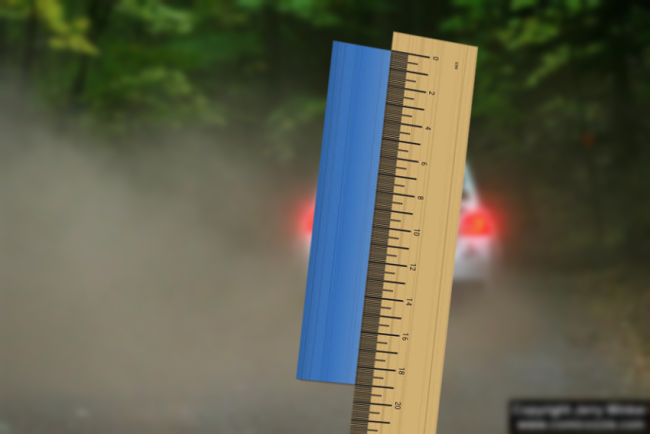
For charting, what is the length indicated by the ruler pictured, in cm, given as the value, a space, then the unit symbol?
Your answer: 19 cm
